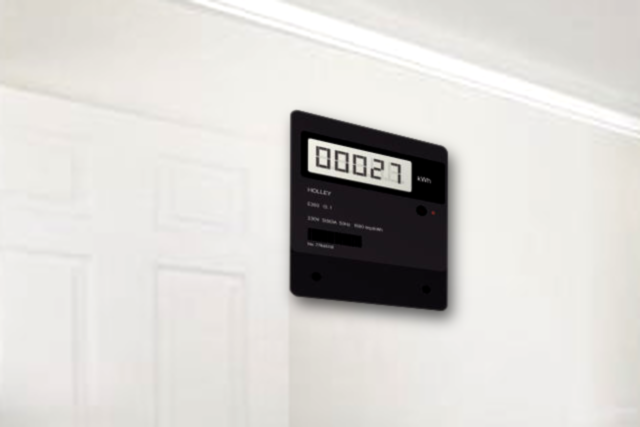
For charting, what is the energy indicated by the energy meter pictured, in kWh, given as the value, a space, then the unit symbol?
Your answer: 27 kWh
